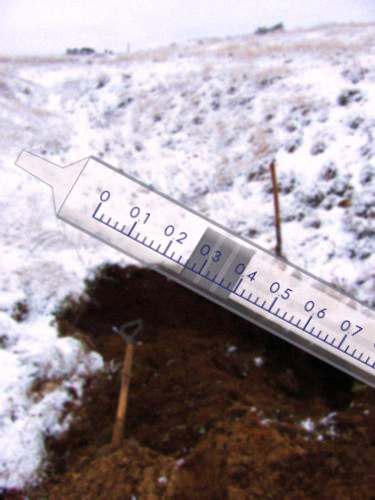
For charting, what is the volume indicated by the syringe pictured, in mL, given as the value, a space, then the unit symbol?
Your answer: 0.26 mL
